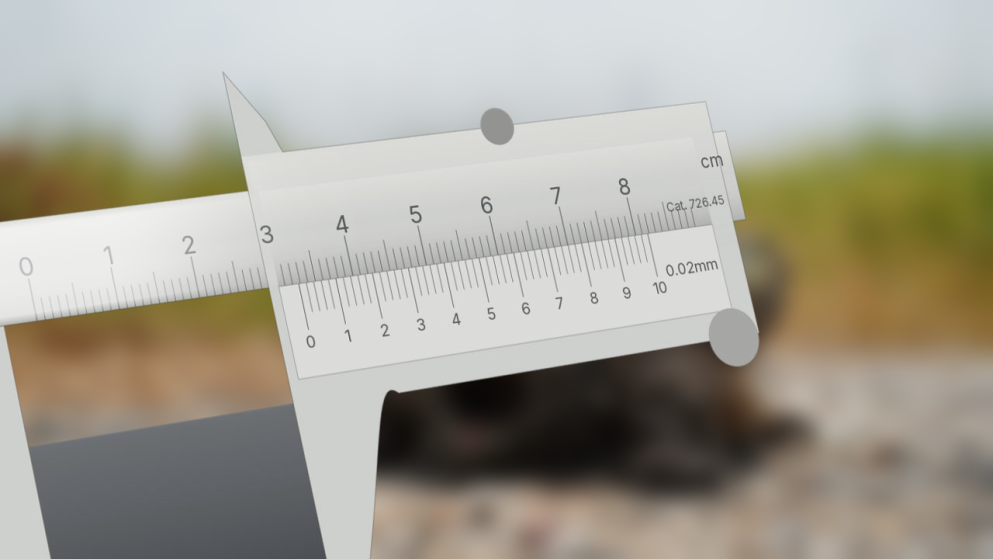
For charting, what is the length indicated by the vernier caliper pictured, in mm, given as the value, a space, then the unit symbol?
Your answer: 32.8 mm
